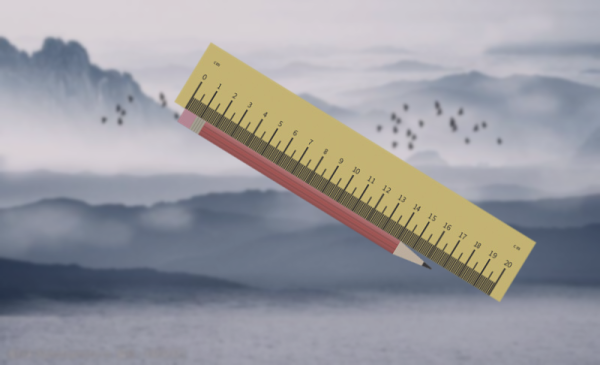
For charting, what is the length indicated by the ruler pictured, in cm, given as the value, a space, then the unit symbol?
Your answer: 16.5 cm
